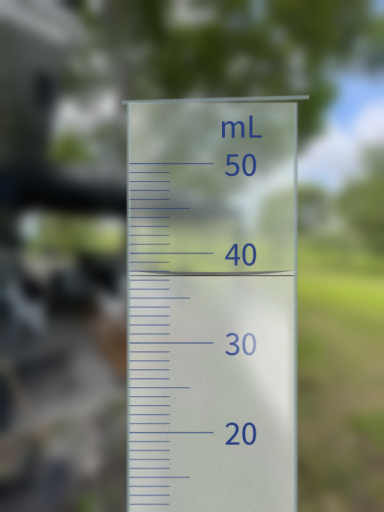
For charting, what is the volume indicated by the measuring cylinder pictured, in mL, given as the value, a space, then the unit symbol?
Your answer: 37.5 mL
